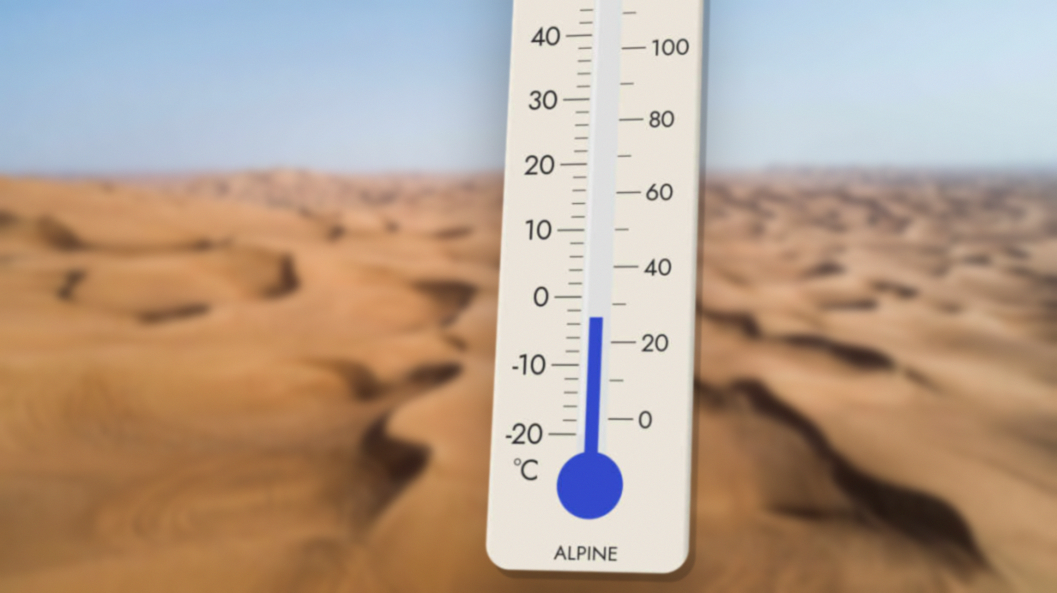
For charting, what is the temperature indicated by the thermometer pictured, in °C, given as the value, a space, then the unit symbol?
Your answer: -3 °C
